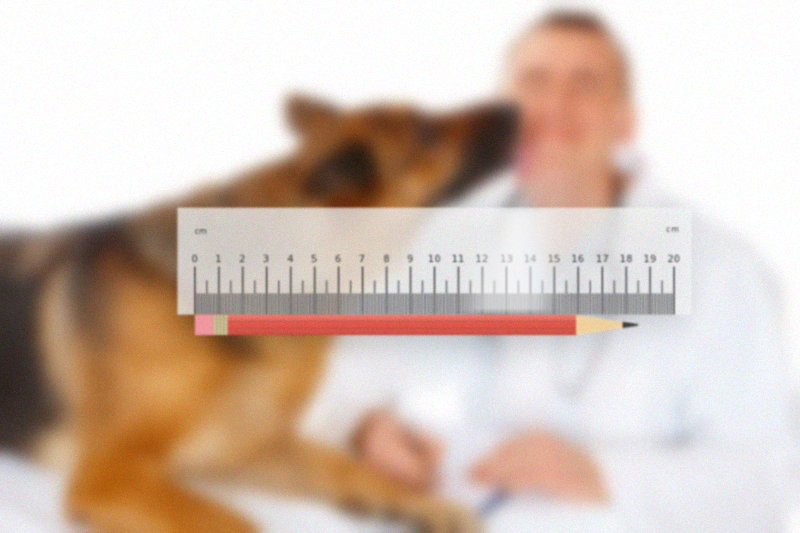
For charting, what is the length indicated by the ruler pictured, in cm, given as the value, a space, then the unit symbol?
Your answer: 18.5 cm
